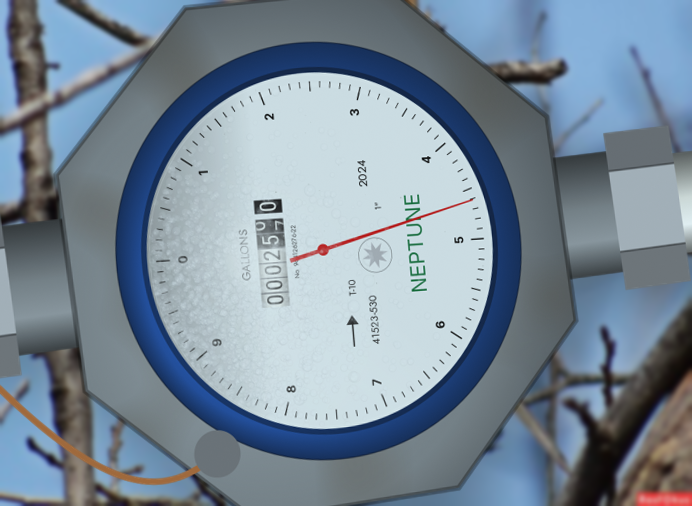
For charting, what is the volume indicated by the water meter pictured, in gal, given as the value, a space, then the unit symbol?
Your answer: 2564.6 gal
